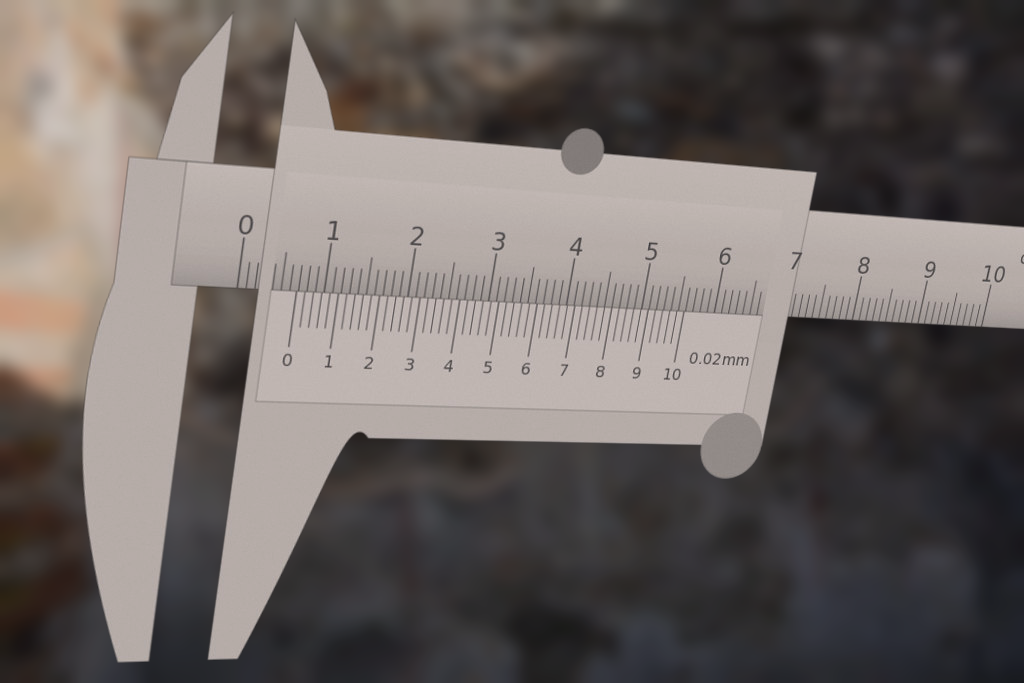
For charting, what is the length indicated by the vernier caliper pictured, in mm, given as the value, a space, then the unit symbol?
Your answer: 6.8 mm
